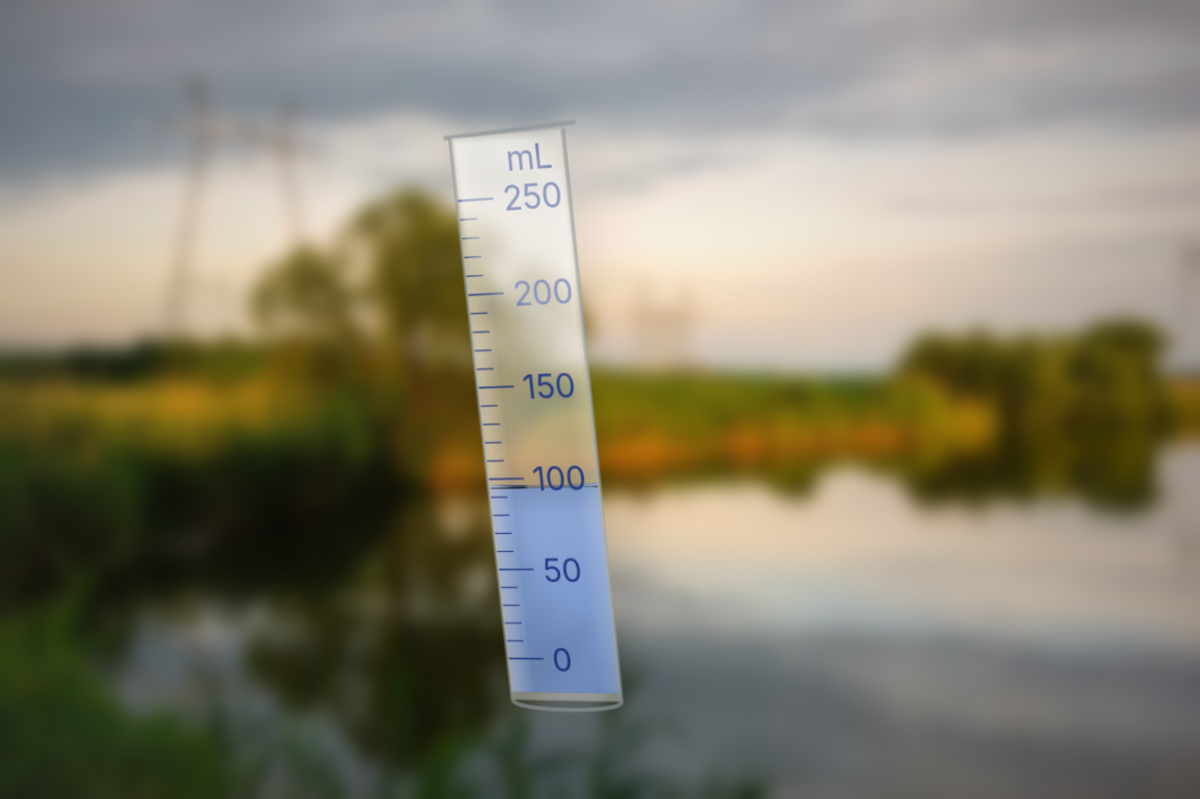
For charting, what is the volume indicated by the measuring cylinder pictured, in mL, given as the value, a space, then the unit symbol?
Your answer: 95 mL
